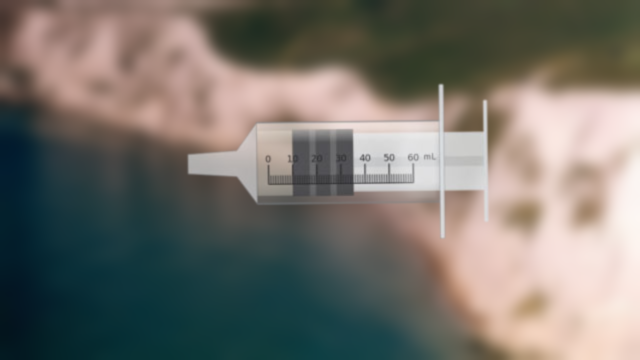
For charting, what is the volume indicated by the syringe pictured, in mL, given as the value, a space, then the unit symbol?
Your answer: 10 mL
